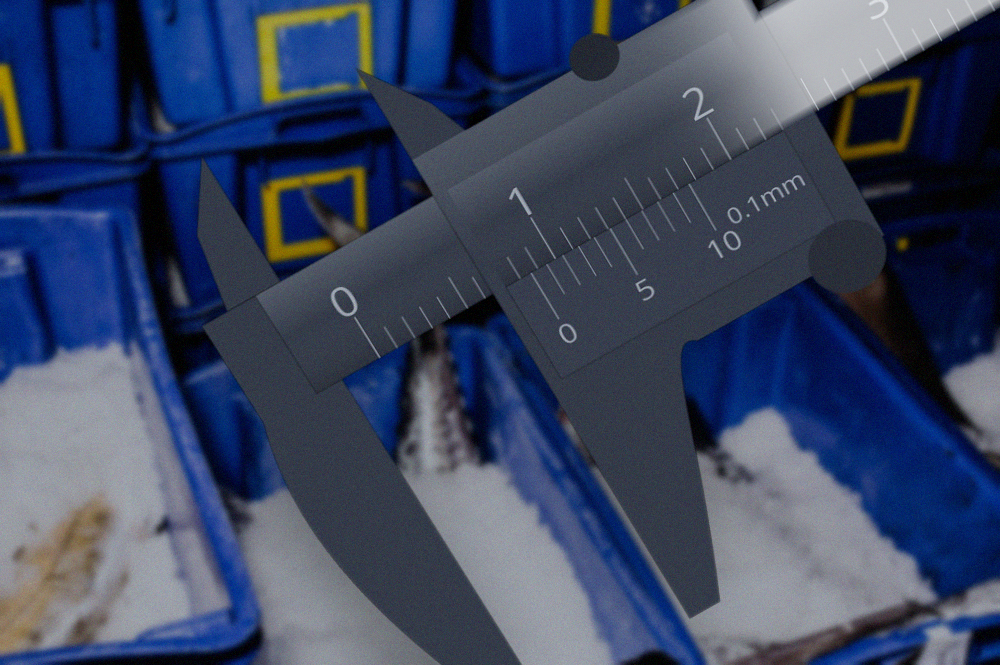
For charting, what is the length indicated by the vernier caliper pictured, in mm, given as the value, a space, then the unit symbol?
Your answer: 8.6 mm
